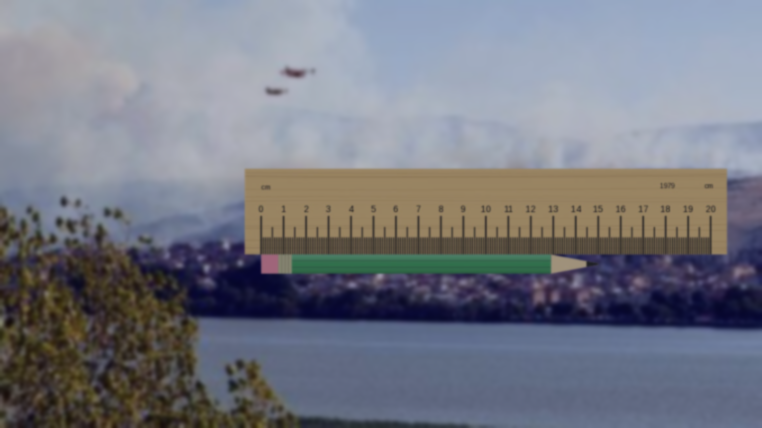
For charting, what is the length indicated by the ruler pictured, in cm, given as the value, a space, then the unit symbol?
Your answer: 15 cm
